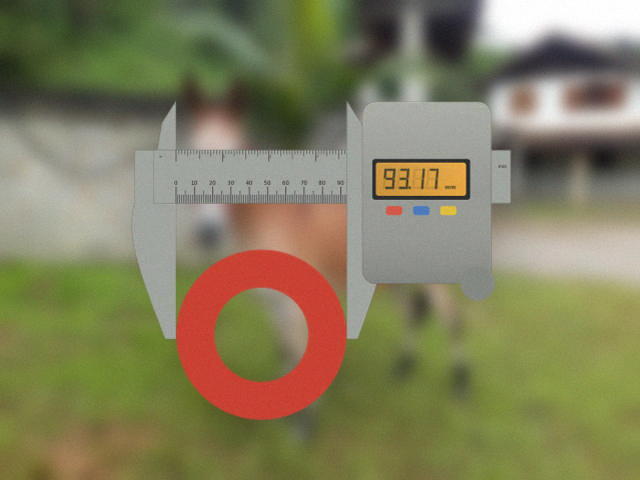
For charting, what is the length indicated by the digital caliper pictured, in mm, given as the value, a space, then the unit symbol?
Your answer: 93.17 mm
